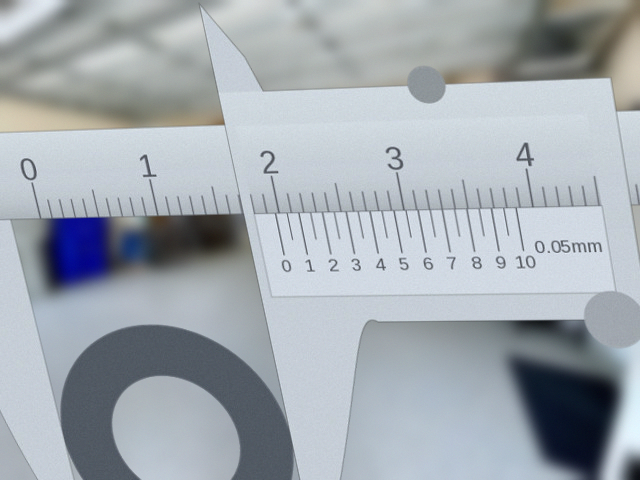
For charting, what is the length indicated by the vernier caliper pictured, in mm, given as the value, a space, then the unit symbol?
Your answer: 19.7 mm
